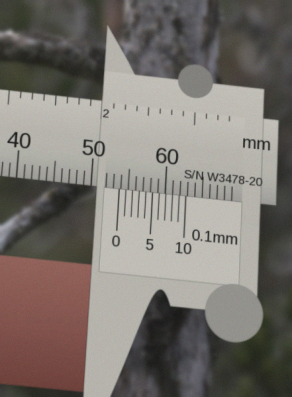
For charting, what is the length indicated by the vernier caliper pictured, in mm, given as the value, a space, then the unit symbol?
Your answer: 53.8 mm
